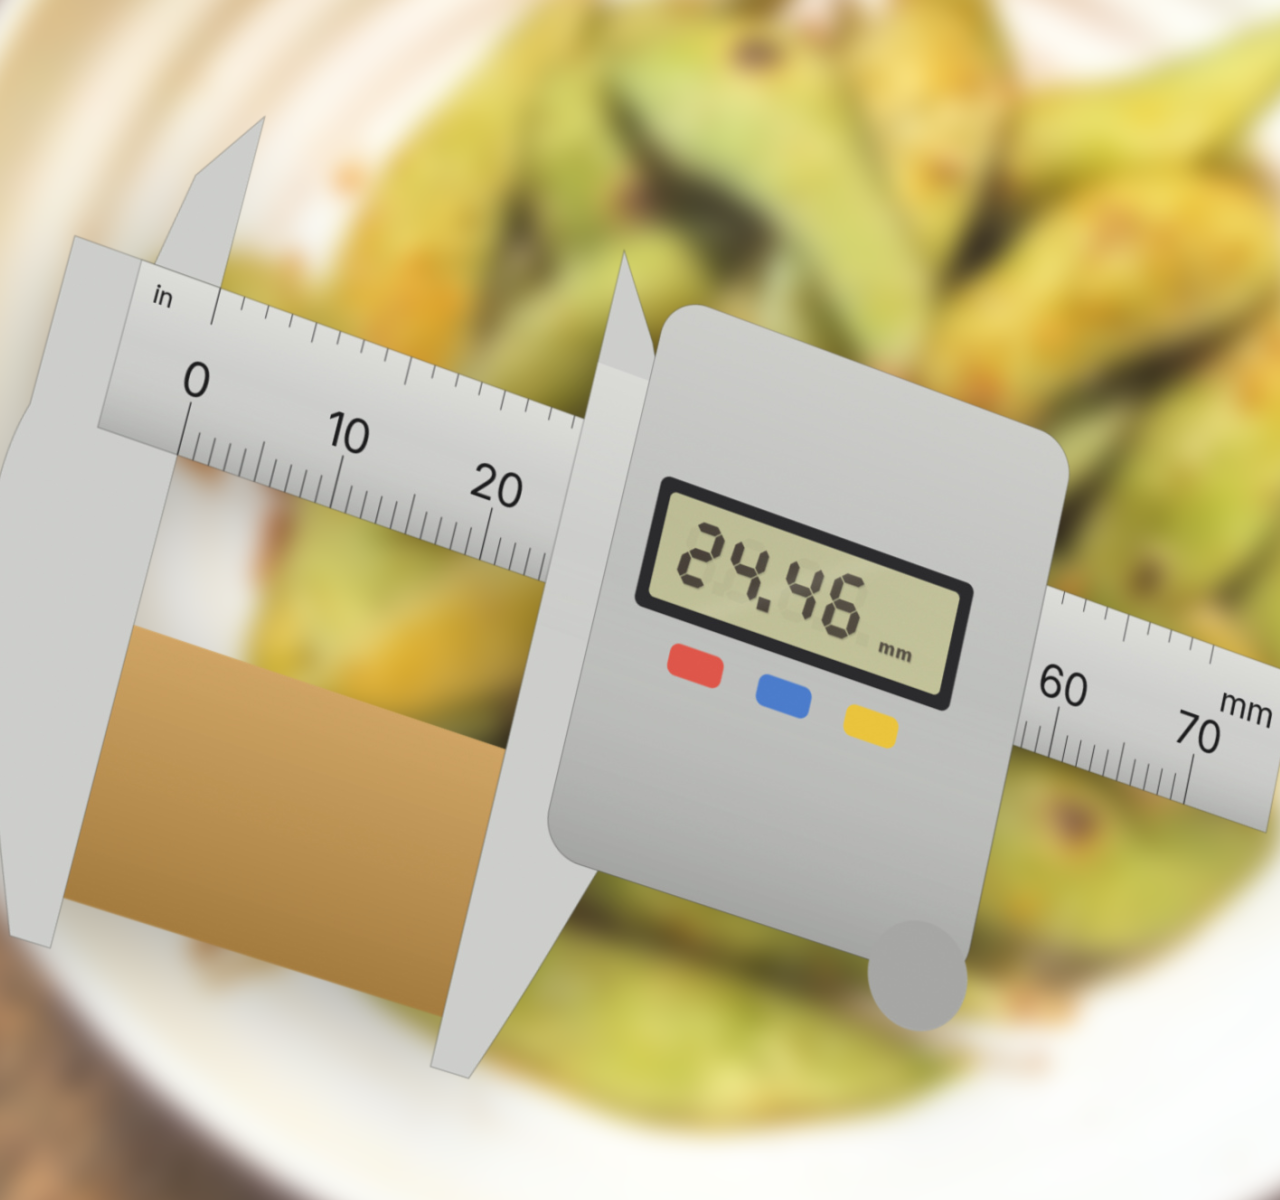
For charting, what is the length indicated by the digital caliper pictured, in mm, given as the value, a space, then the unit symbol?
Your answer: 24.46 mm
